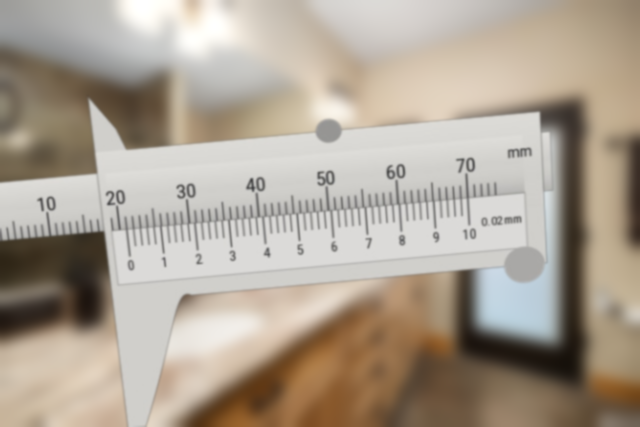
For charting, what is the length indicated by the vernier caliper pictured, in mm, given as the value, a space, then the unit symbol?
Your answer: 21.0 mm
